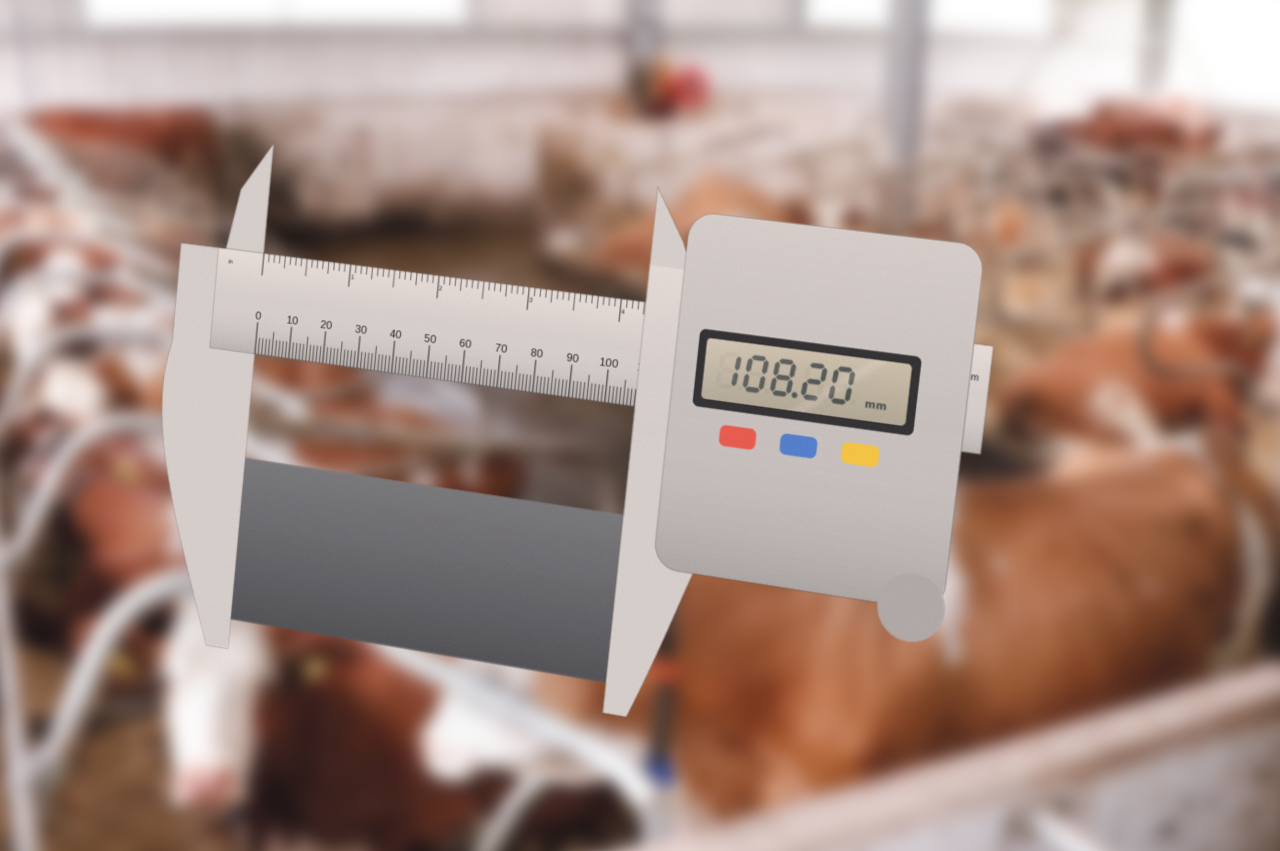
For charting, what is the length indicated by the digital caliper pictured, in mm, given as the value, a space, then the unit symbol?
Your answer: 108.20 mm
